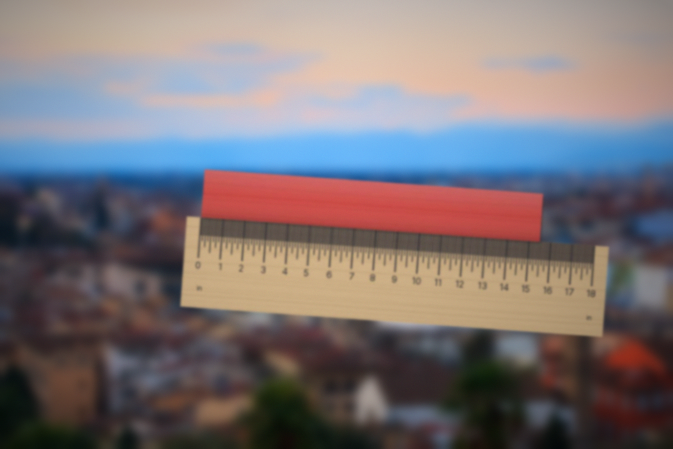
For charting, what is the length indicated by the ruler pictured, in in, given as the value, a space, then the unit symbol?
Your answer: 15.5 in
